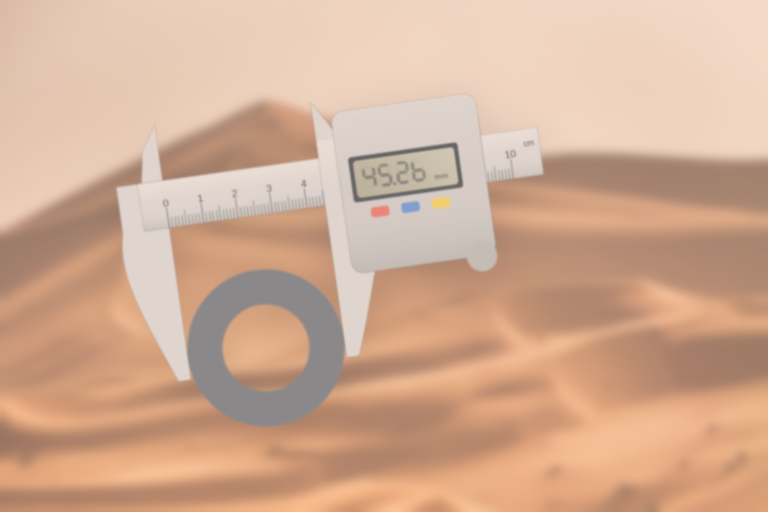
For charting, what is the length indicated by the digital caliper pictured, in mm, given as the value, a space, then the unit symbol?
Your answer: 45.26 mm
